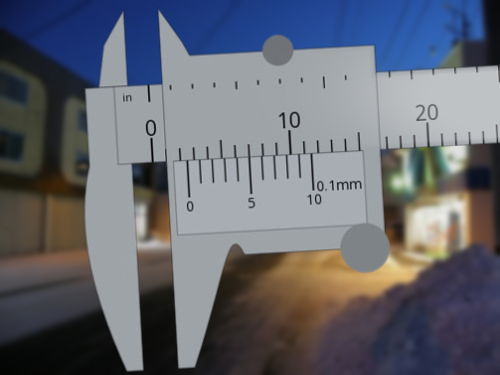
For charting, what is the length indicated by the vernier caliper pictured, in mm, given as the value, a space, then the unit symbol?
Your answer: 2.5 mm
